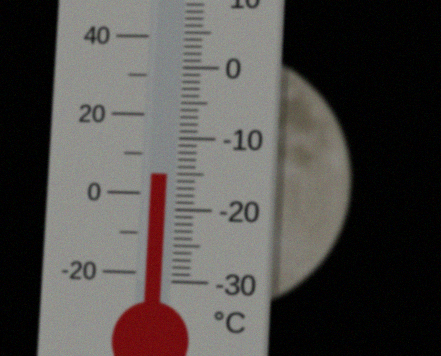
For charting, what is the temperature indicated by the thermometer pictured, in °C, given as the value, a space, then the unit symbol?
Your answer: -15 °C
